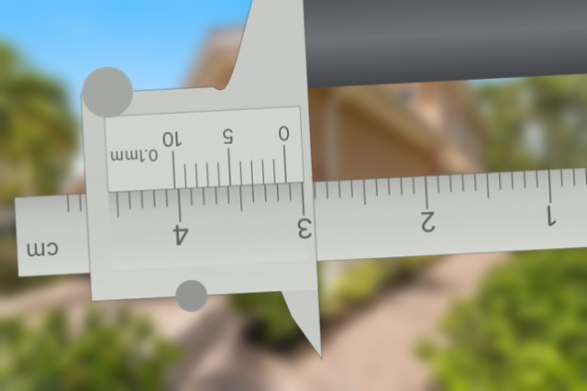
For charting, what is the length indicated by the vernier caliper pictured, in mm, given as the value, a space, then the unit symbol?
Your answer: 31.3 mm
